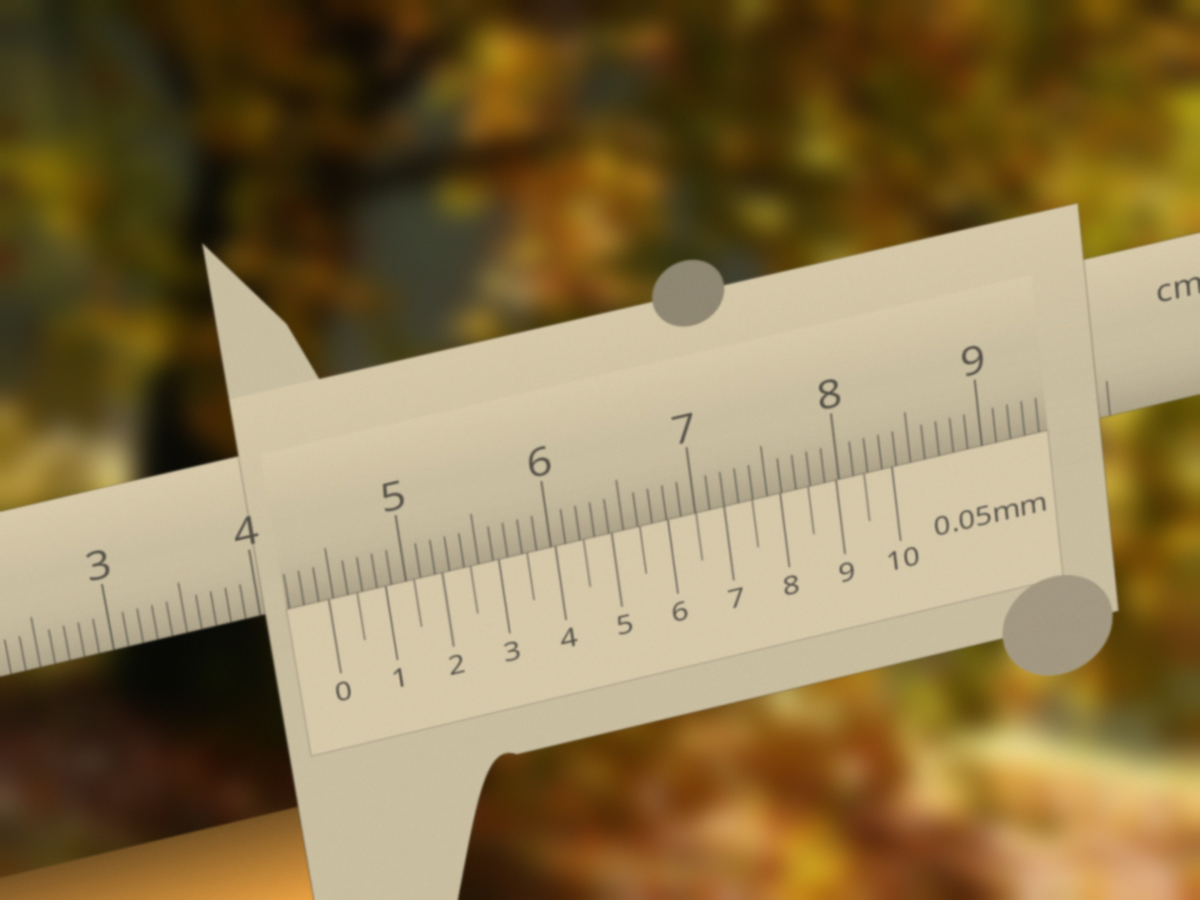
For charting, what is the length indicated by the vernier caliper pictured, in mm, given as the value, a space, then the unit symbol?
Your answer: 44.7 mm
